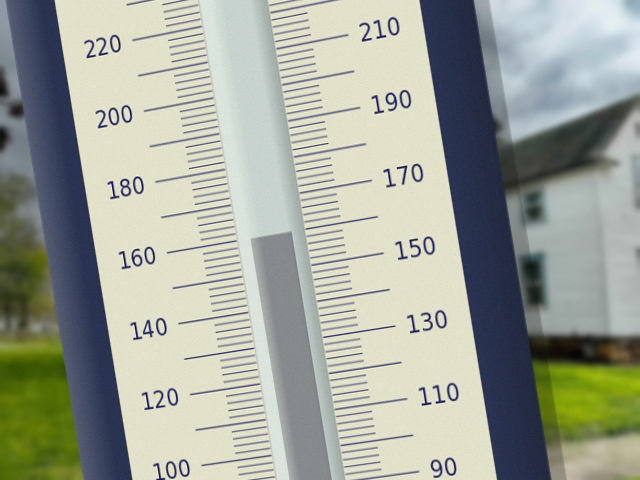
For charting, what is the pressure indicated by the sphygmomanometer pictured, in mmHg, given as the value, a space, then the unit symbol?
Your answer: 160 mmHg
